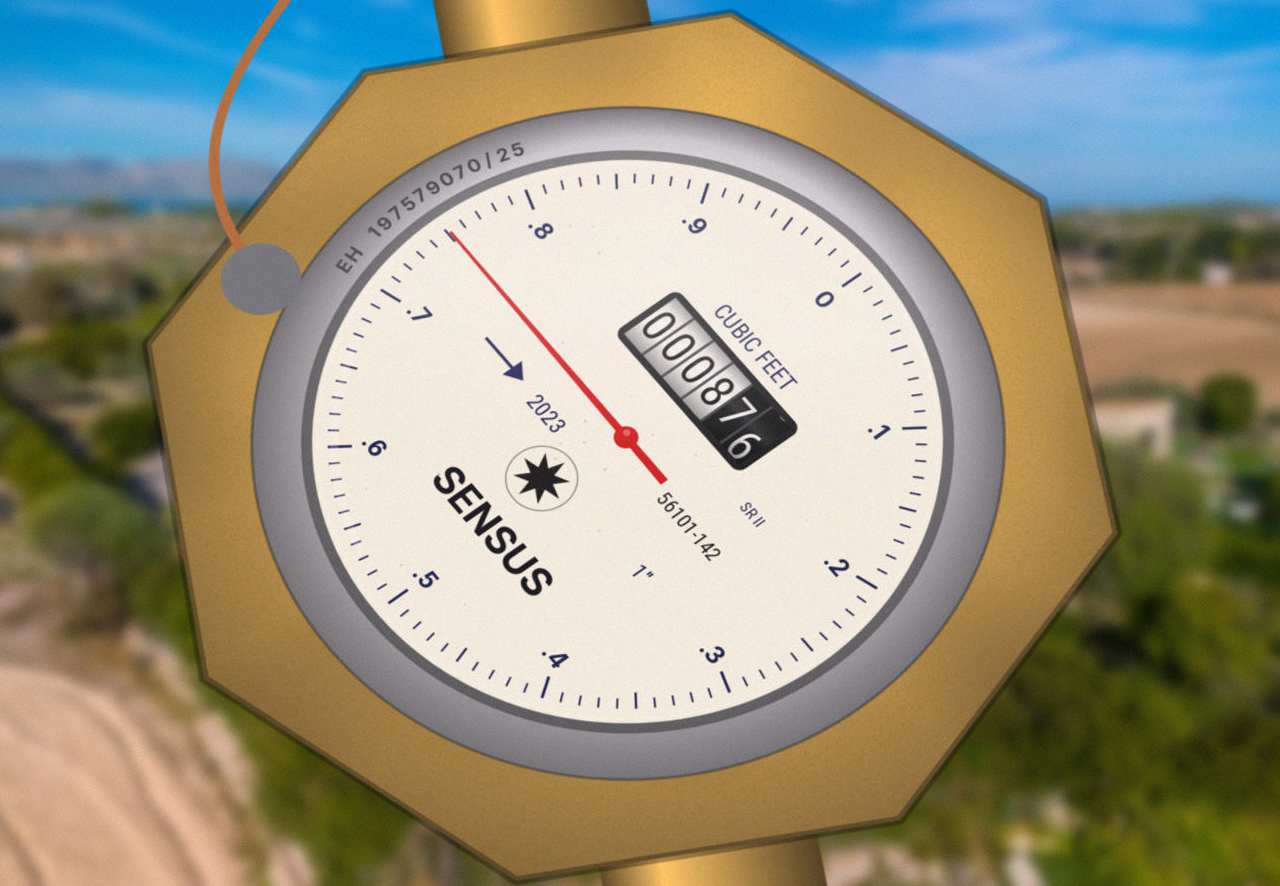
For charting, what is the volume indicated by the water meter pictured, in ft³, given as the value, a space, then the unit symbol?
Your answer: 875.75 ft³
